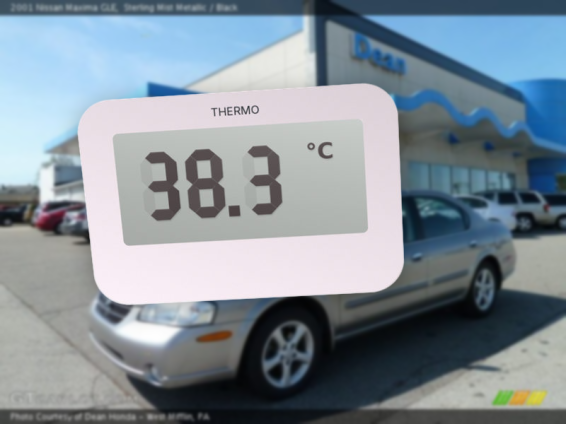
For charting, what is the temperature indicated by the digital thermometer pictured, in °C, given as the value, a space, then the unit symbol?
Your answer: 38.3 °C
